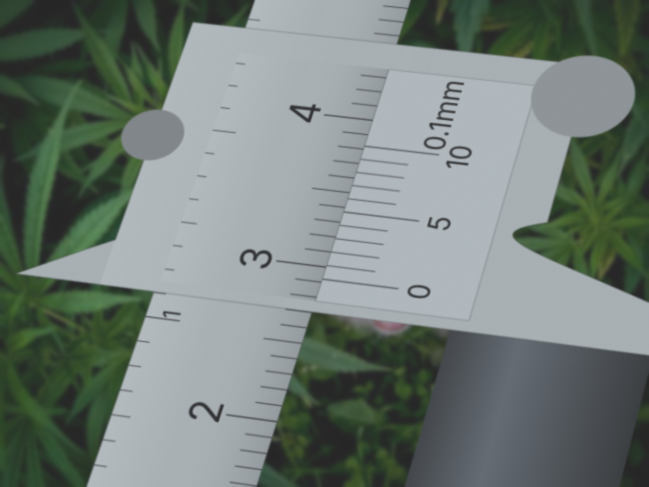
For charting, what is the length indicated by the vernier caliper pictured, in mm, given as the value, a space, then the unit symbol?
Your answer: 29.2 mm
